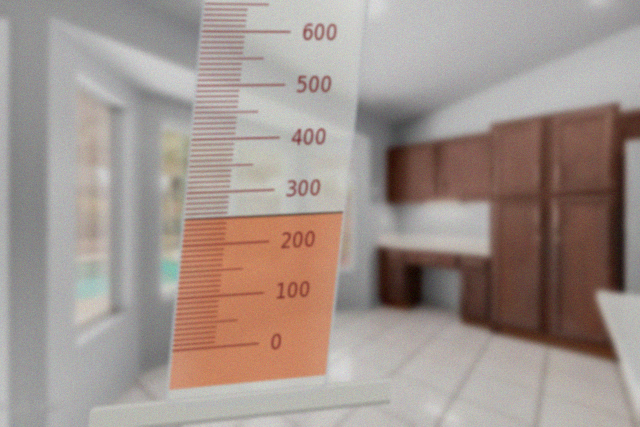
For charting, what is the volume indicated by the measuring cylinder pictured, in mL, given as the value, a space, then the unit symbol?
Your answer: 250 mL
